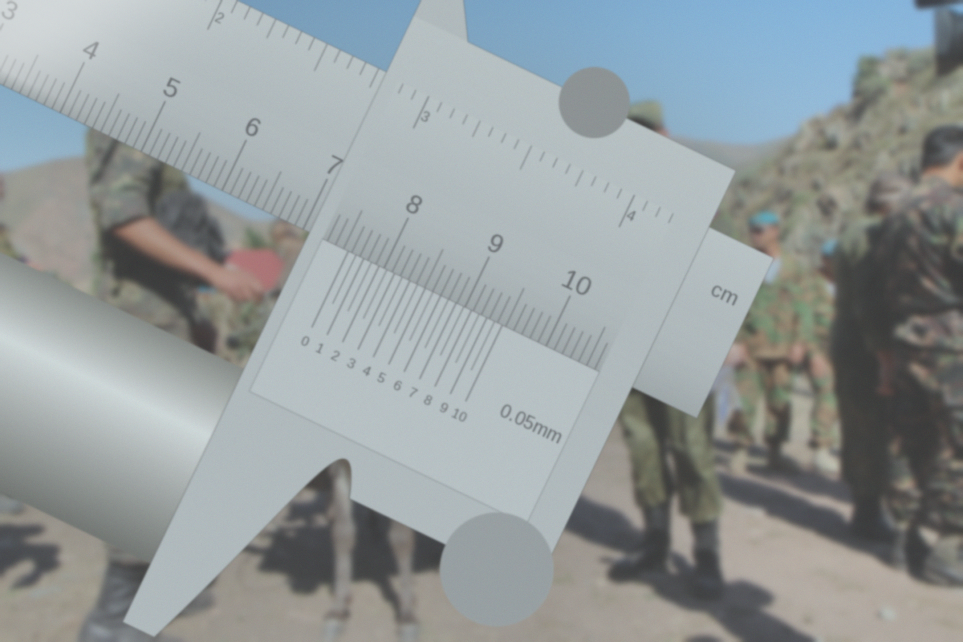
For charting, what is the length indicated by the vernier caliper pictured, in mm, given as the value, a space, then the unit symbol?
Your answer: 75.6 mm
